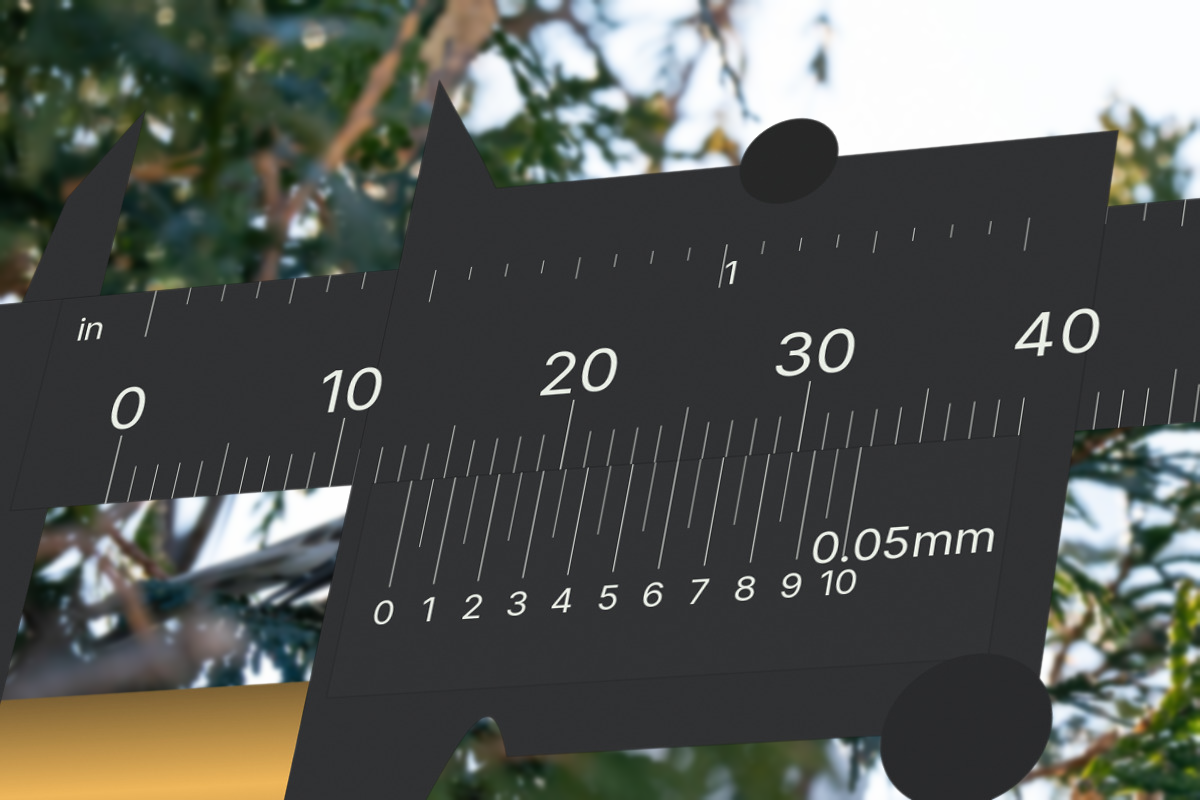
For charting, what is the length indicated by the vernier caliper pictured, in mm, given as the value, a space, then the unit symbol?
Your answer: 13.60 mm
